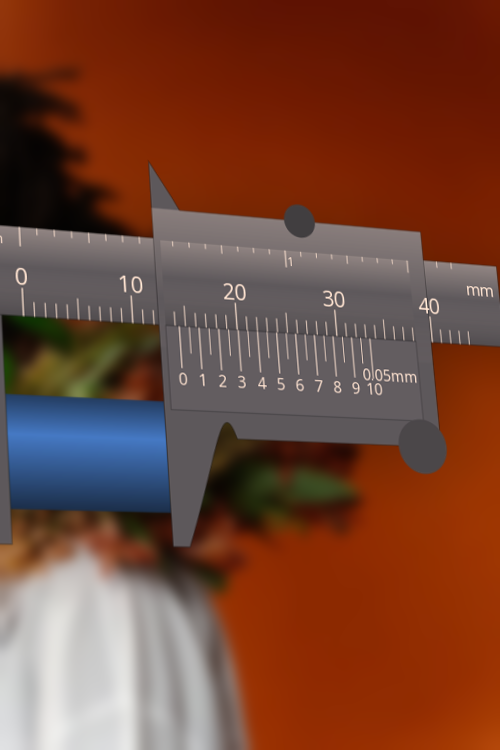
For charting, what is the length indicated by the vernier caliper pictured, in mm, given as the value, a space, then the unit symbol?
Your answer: 14.4 mm
